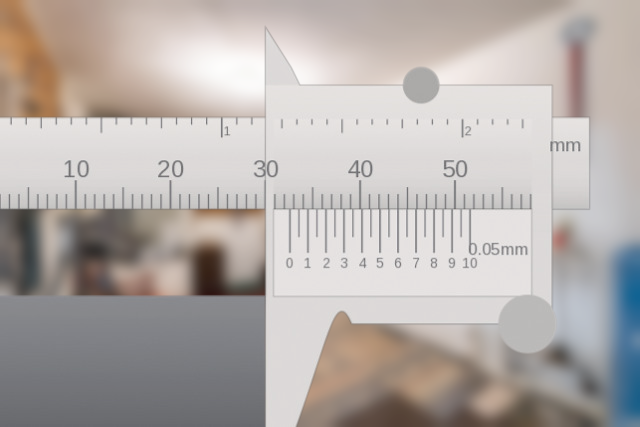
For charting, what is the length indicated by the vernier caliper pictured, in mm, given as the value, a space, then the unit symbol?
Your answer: 32.6 mm
